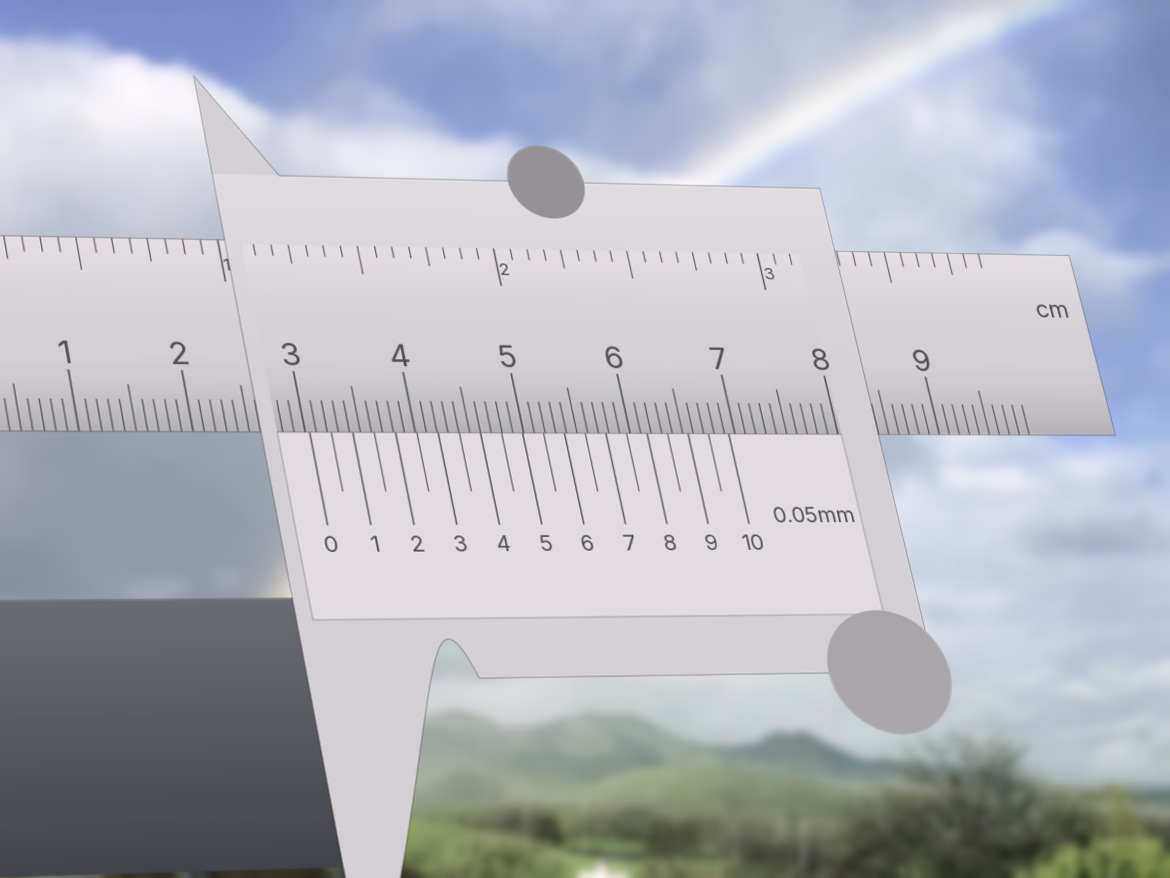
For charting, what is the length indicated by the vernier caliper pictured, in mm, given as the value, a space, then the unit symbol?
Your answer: 30.4 mm
